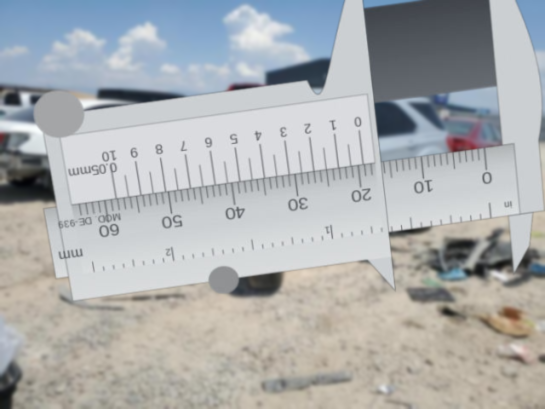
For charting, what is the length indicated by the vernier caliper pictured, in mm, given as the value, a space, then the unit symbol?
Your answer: 19.2 mm
